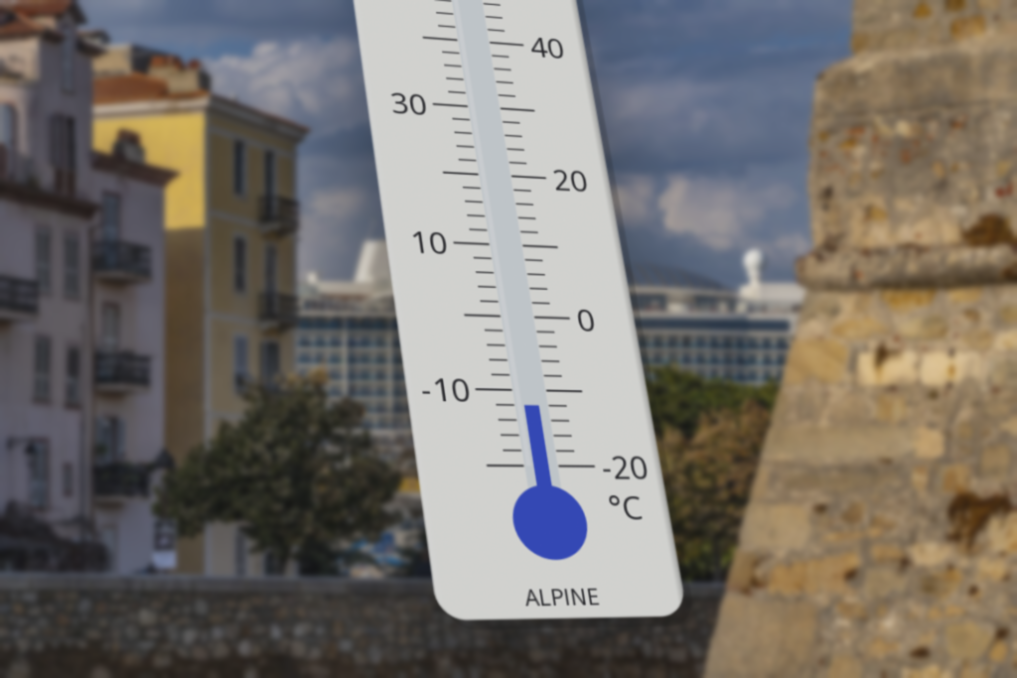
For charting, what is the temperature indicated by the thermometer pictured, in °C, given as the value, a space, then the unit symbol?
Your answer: -12 °C
